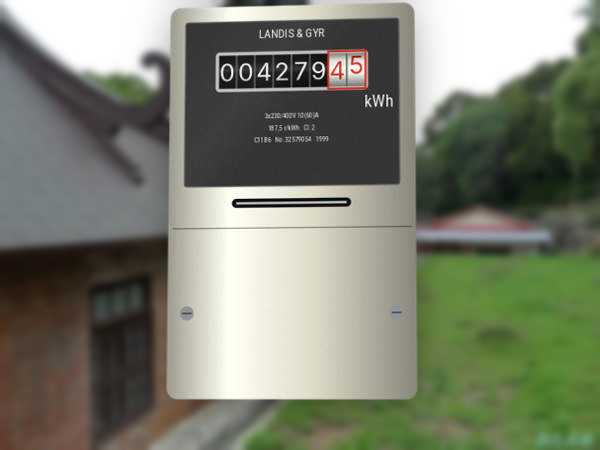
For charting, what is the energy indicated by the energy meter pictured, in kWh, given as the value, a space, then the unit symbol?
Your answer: 4279.45 kWh
